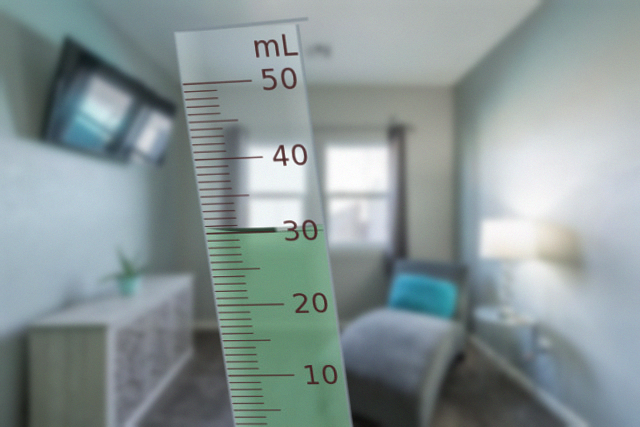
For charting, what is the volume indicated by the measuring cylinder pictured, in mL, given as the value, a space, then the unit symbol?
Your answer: 30 mL
